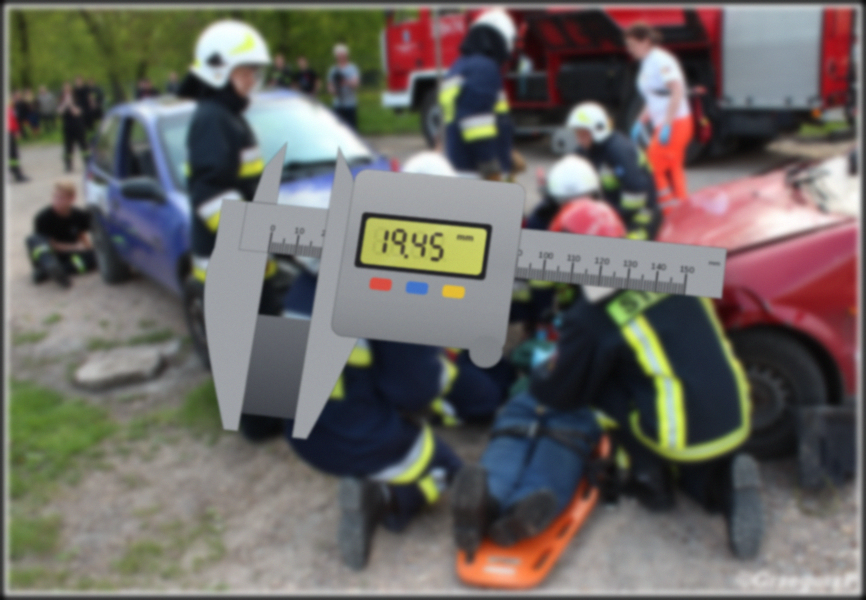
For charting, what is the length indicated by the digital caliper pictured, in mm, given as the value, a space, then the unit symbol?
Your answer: 19.45 mm
